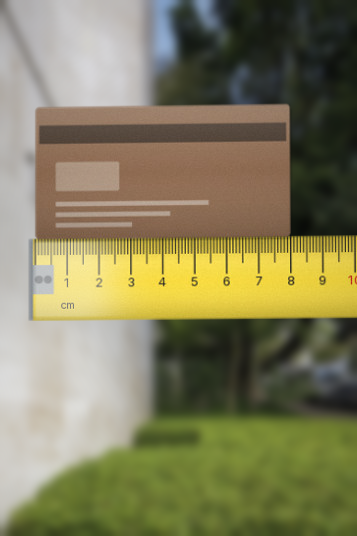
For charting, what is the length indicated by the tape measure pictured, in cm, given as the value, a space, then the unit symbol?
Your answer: 8 cm
